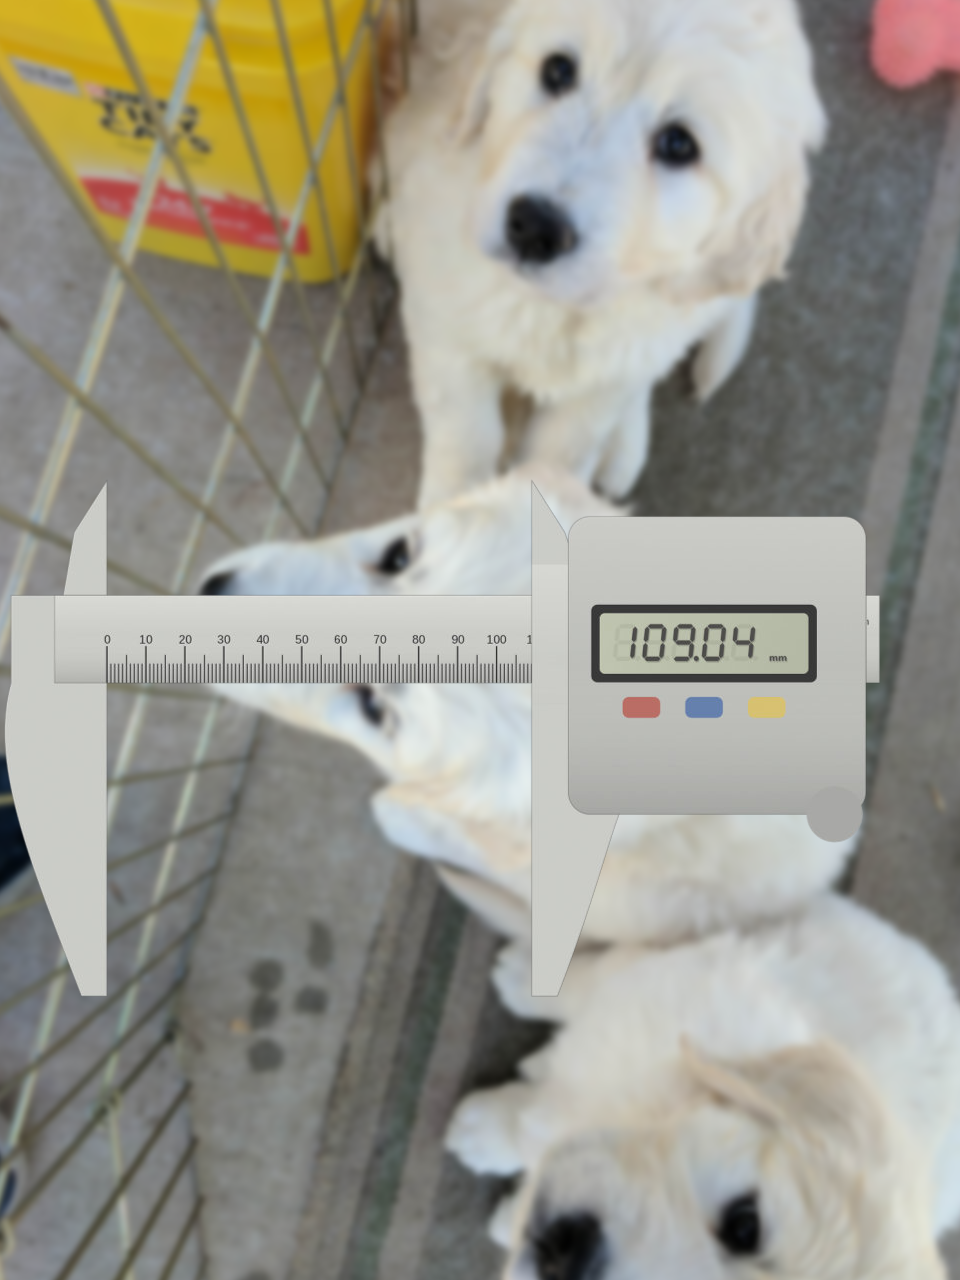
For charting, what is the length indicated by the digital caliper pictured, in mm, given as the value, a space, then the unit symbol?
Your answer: 109.04 mm
